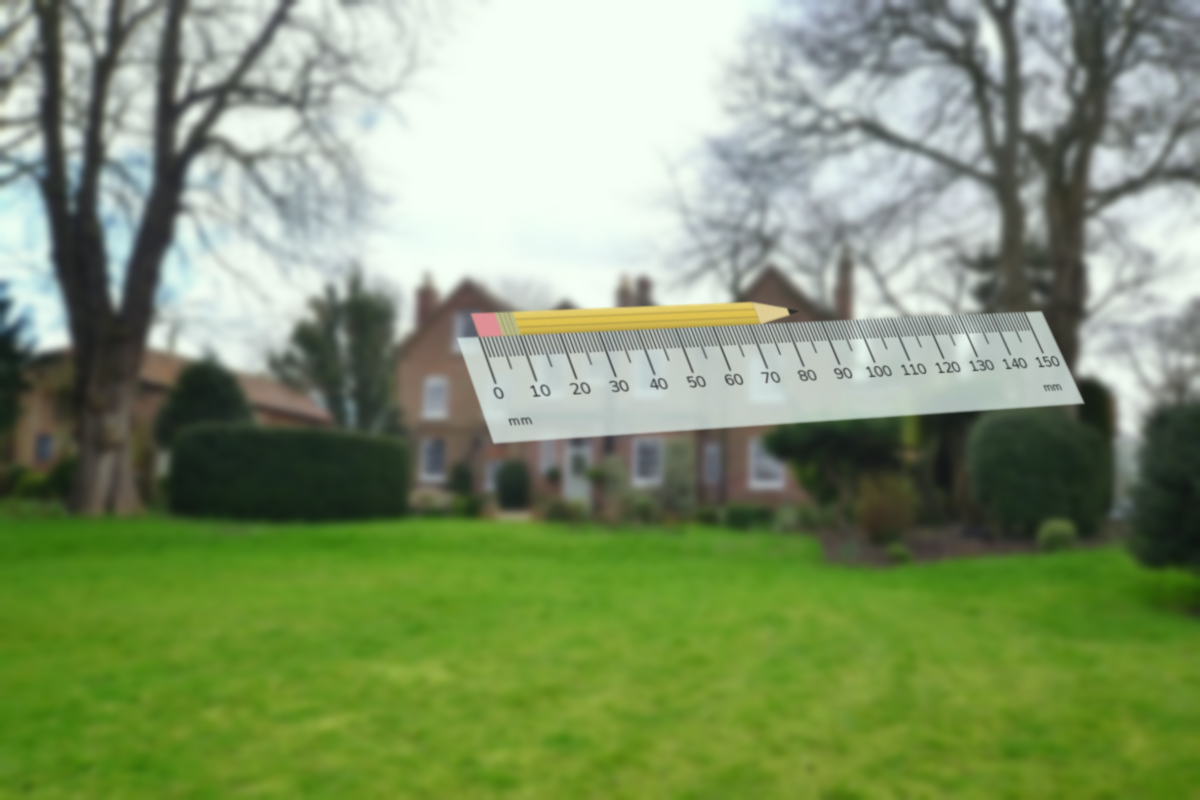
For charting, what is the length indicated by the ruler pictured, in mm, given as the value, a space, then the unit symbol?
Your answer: 85 mm
